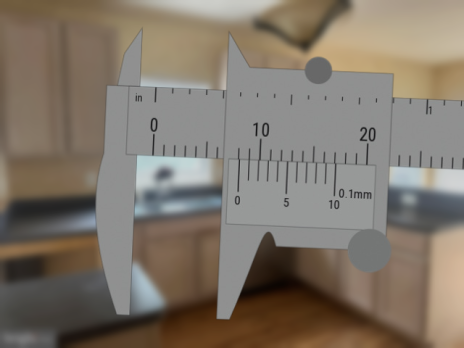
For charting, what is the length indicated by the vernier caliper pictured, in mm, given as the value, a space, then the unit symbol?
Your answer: 8.1 mm
